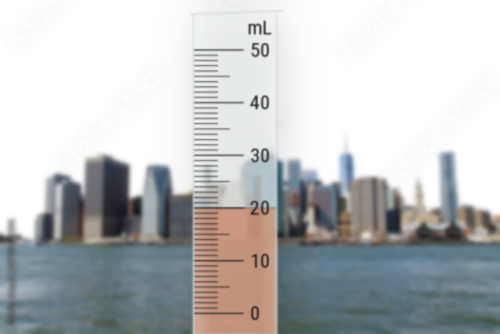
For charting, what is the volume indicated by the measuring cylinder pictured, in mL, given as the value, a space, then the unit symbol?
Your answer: 20 mL
